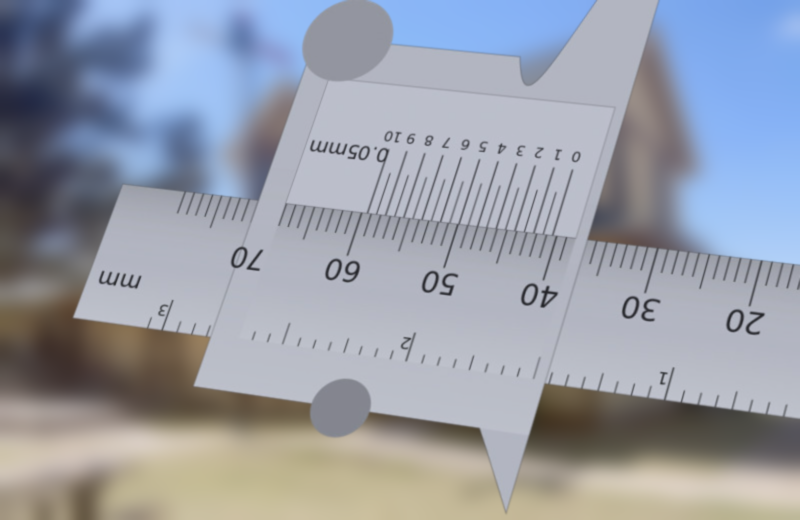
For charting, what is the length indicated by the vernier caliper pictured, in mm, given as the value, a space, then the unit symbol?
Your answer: 40.4 mm
